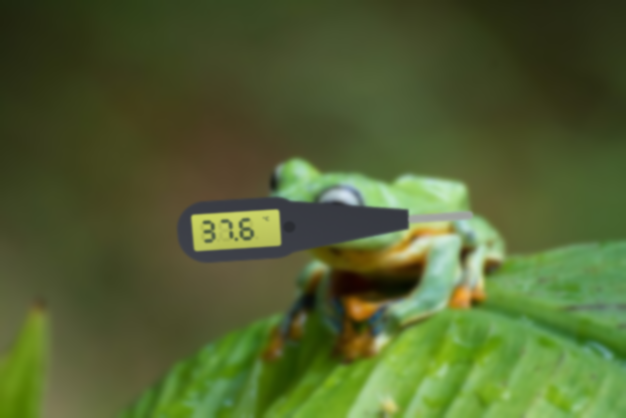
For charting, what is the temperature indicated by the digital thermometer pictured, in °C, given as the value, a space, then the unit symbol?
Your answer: 37.6 °C
